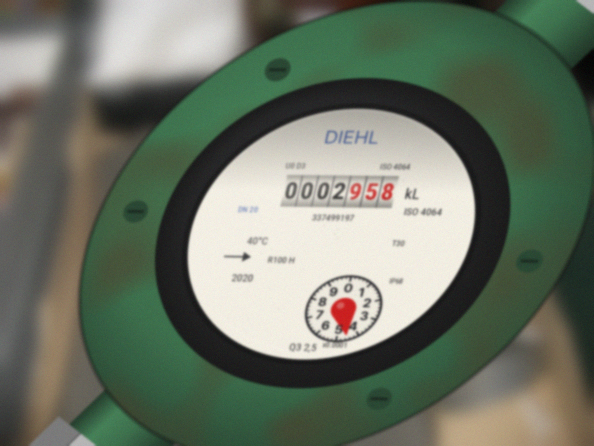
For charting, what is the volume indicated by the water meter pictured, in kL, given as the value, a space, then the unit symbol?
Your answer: 2.9584 kL
